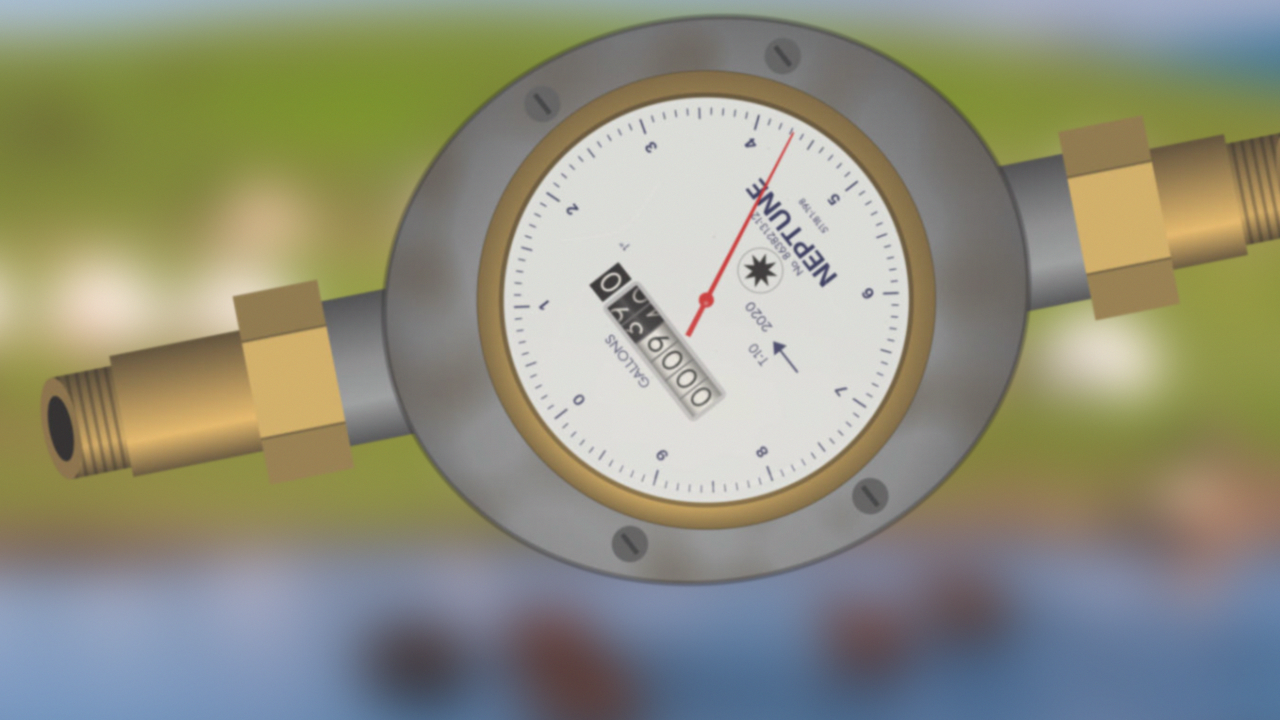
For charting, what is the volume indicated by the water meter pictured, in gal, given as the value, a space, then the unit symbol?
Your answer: 9394.3 gal
